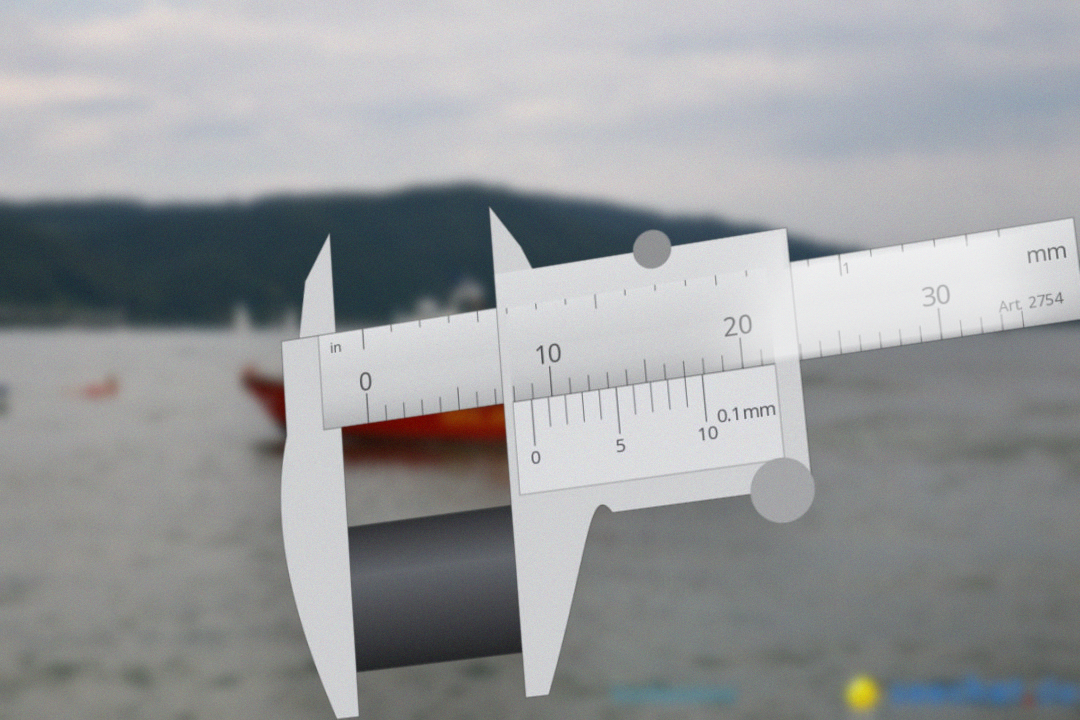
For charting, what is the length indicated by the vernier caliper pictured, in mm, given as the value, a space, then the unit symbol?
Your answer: 8.9 mm
